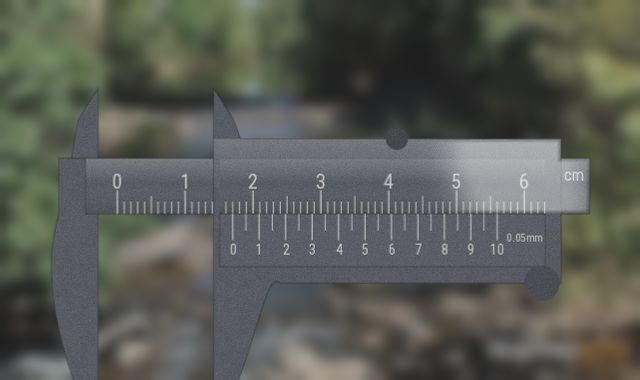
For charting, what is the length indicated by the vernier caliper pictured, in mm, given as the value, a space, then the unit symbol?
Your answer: 17.0 mm
